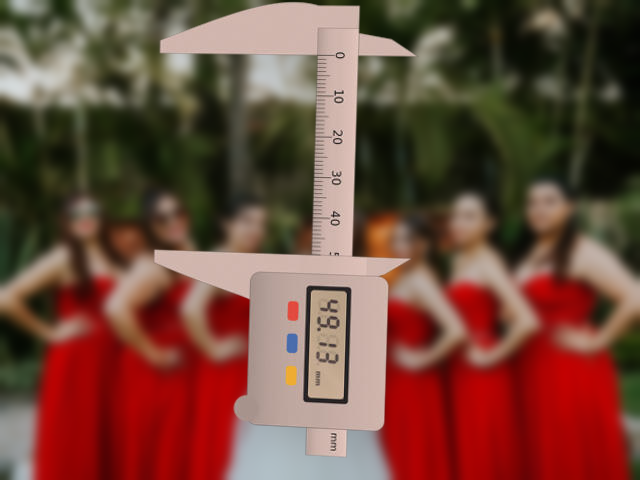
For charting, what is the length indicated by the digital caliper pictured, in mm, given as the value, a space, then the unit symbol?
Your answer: 49.13 mm
